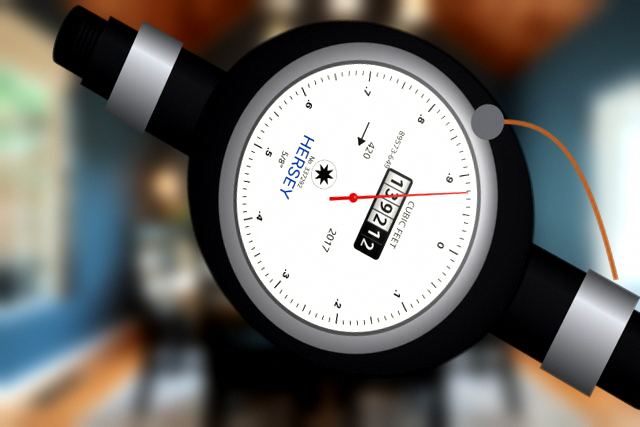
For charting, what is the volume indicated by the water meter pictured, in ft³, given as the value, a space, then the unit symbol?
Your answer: 139211.92 ft³
